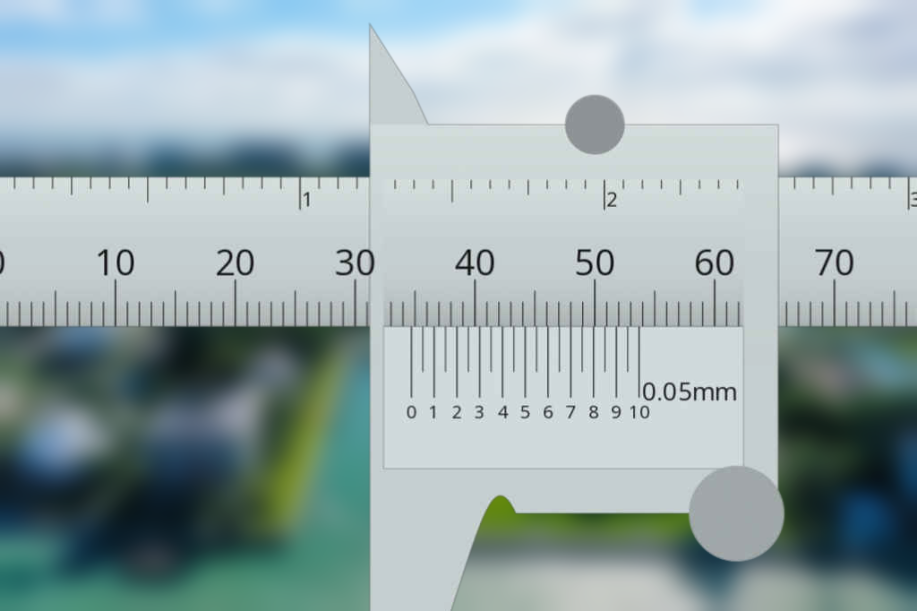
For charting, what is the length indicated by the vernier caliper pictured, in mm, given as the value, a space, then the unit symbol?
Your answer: 34.7 mm
